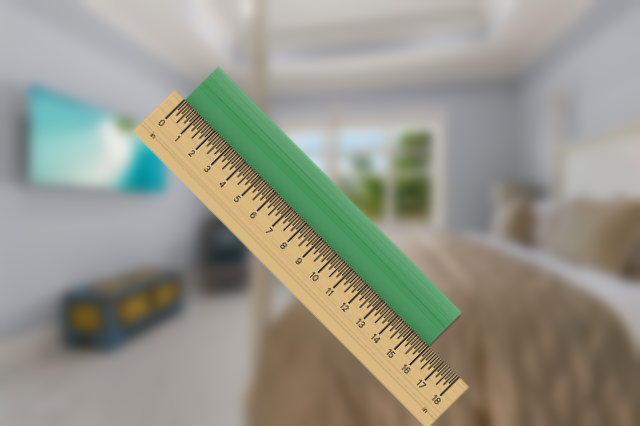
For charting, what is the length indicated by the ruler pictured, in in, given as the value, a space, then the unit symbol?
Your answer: 16 in
